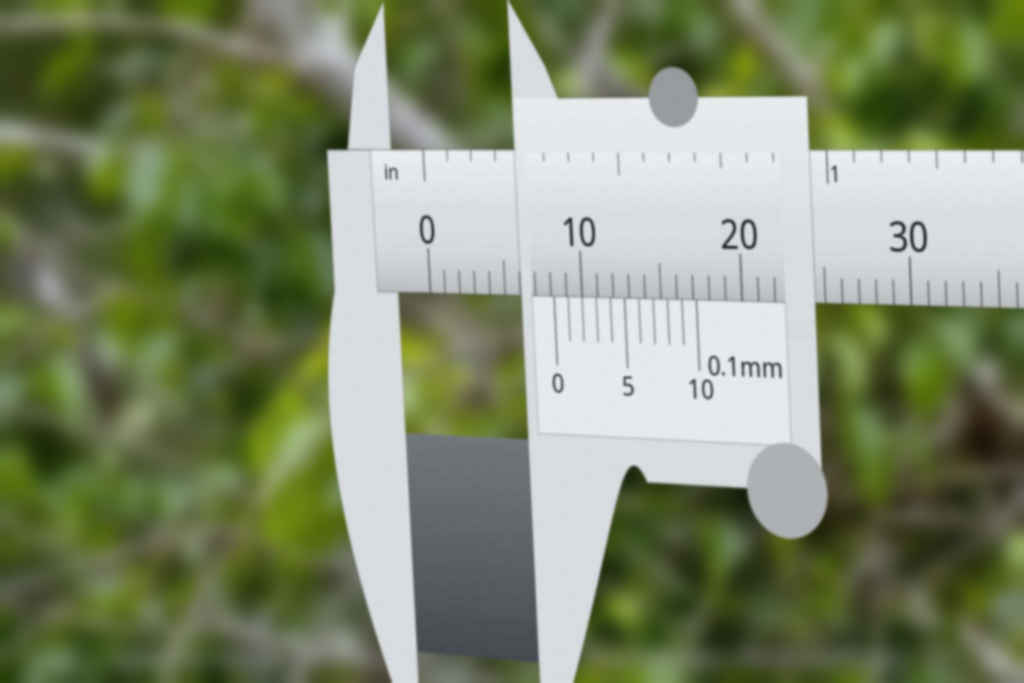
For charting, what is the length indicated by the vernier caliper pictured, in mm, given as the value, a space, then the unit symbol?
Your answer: 8.2 mm
